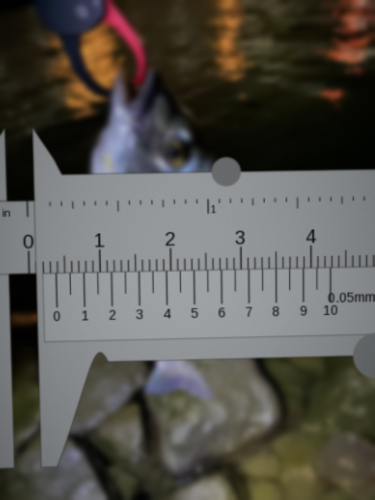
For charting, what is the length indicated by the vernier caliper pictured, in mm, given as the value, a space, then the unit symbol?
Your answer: 3.8 mm
